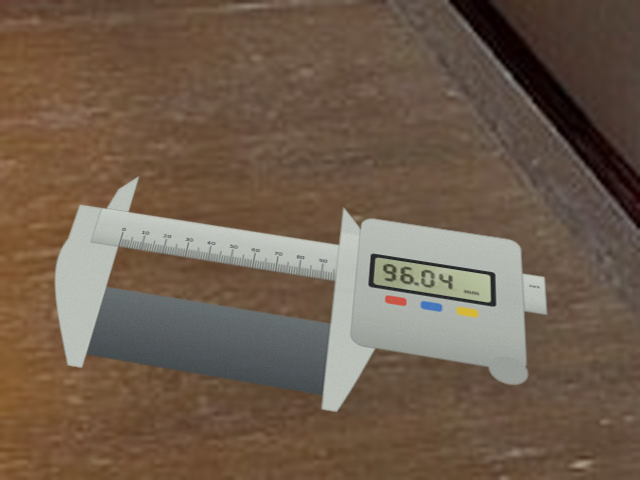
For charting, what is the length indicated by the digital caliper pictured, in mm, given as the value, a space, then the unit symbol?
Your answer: 96.04 mm
